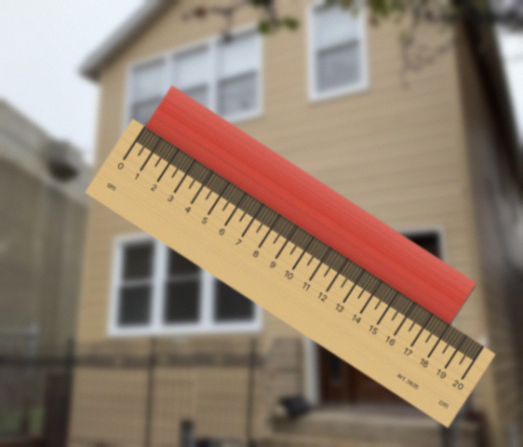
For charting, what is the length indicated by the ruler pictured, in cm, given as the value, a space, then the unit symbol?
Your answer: 18 cm
